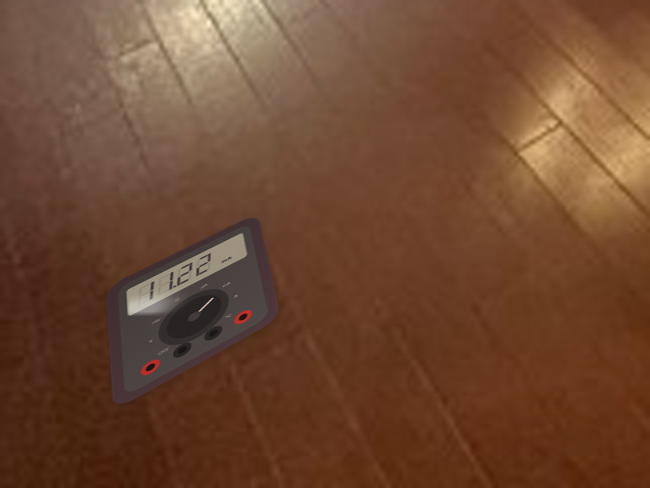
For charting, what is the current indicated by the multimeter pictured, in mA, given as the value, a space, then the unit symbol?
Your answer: 11.22 mA
